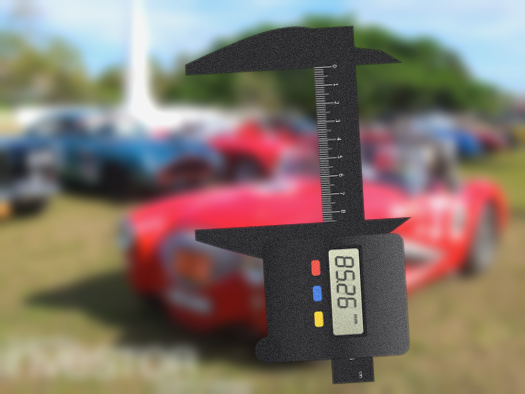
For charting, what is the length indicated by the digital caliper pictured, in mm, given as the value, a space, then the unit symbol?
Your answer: 85.26 mm
